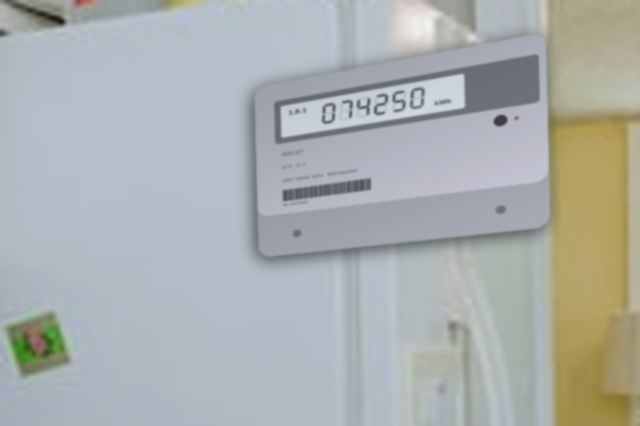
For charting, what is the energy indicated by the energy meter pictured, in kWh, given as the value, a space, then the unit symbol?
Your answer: 74250 kWh
